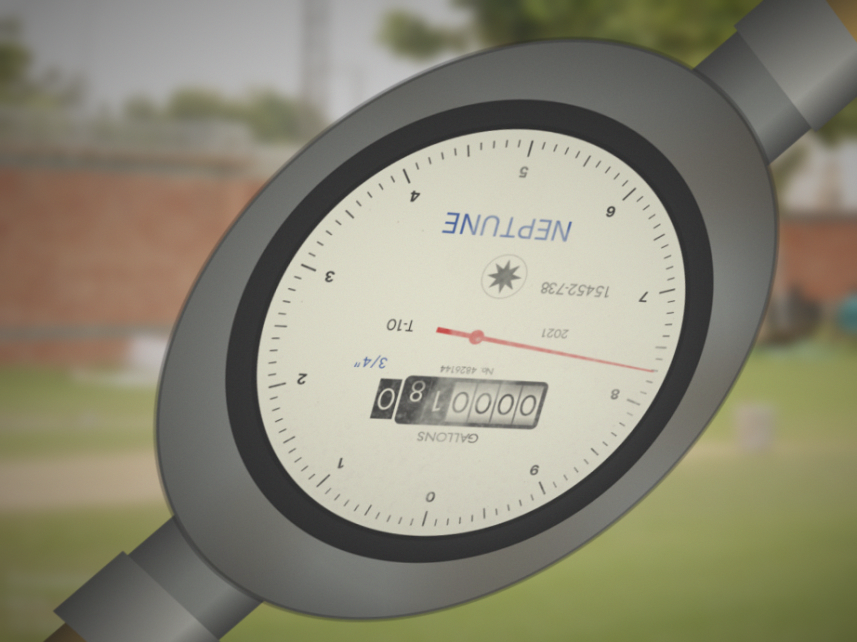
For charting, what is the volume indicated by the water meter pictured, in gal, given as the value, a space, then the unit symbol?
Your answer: 177.7 gal
